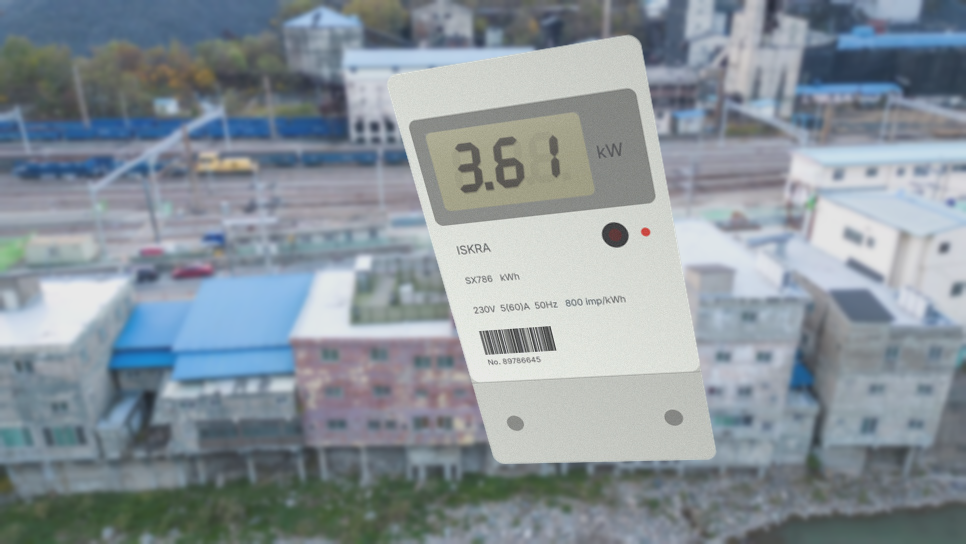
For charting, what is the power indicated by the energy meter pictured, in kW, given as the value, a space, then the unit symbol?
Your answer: 3.61 kW
